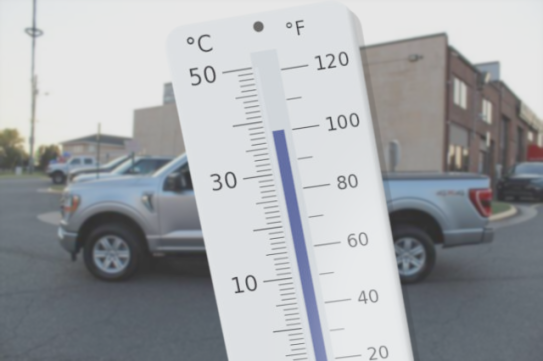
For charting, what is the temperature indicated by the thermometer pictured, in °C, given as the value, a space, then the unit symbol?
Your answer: 38 °C
